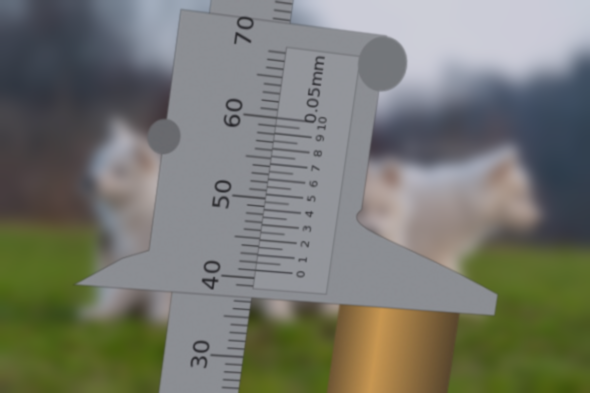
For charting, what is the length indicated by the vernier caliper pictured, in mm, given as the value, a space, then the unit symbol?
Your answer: 41.0 mm
